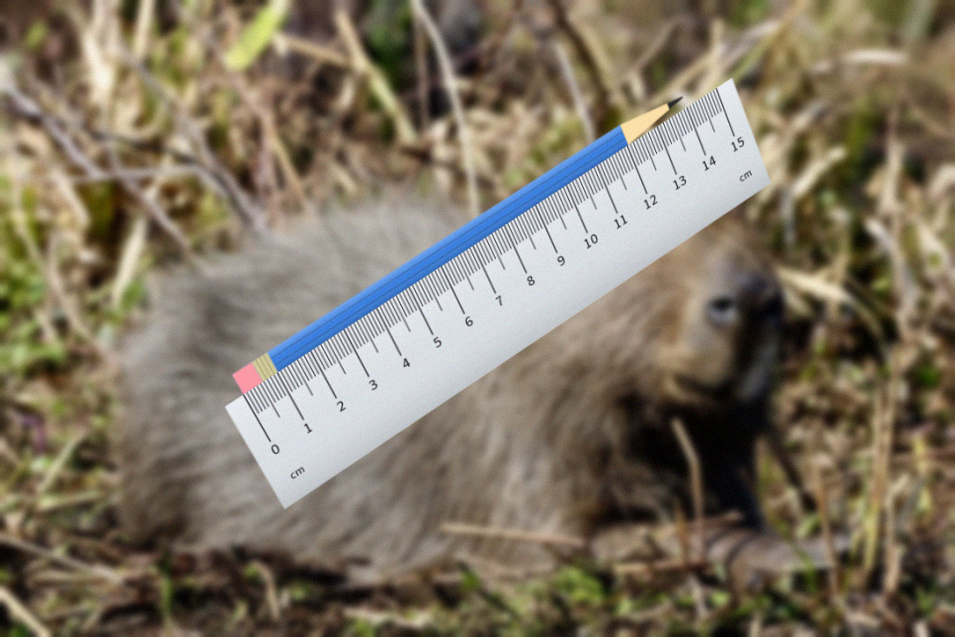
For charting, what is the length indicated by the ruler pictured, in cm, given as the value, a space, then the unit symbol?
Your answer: 14 cm
